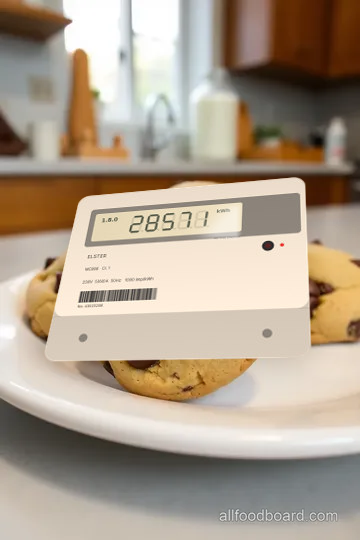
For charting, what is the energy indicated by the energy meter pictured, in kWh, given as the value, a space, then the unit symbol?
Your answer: 28571 kWh
